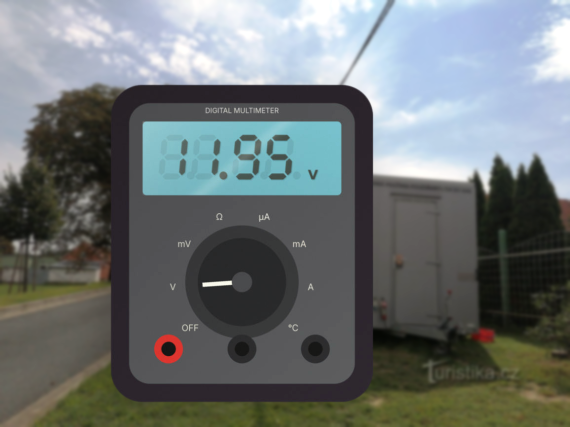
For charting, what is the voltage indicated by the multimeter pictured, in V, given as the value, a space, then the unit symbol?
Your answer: 11.95 V
